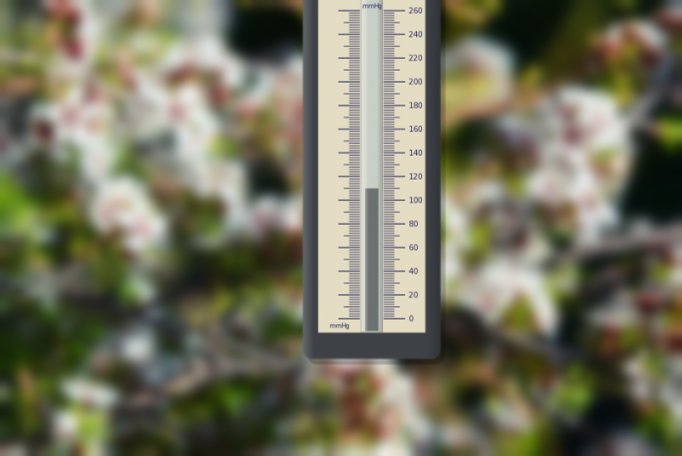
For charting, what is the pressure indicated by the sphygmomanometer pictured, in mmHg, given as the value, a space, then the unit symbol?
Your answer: 110 mmHg
